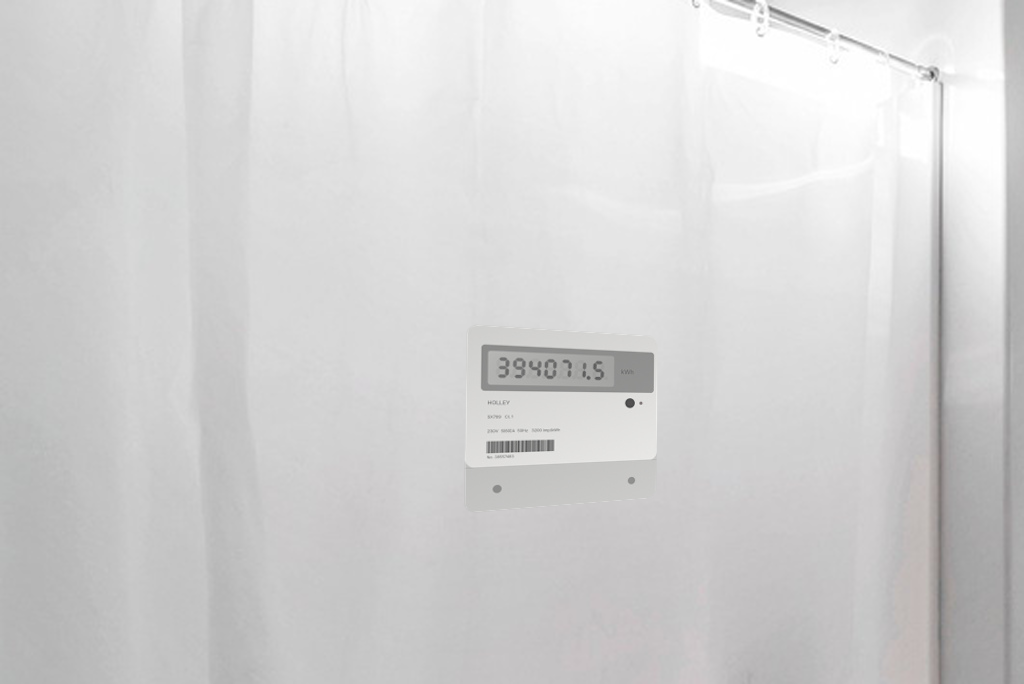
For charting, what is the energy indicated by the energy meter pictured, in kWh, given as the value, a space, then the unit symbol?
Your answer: 394071.5 kWh
